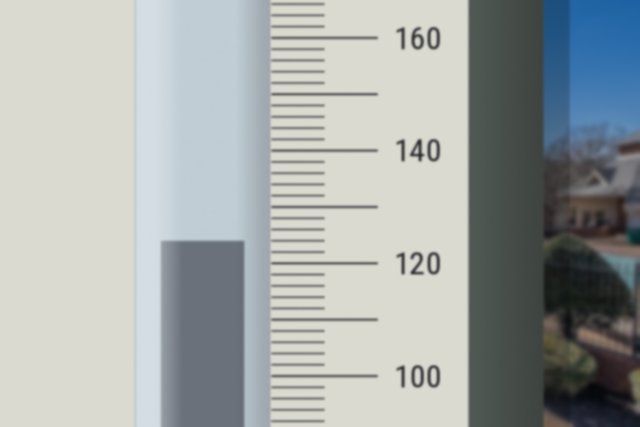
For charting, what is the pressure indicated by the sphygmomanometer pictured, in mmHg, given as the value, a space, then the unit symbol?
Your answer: 124 mmHg
